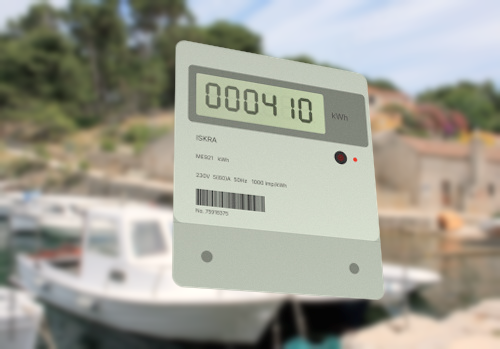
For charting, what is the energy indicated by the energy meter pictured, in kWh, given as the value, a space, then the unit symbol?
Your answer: 410 kWh
